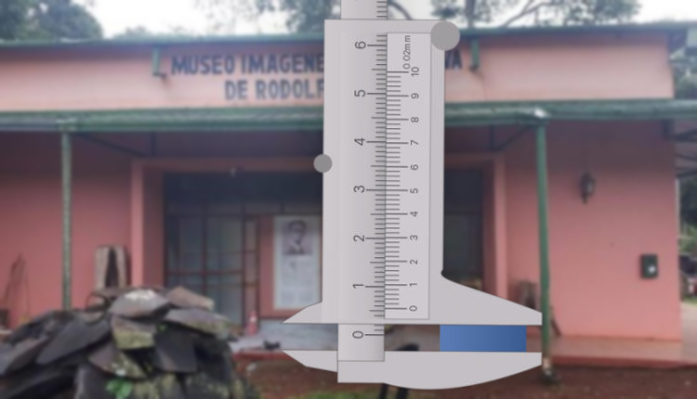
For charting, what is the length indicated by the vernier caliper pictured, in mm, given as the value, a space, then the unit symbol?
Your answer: 5.5 mm
